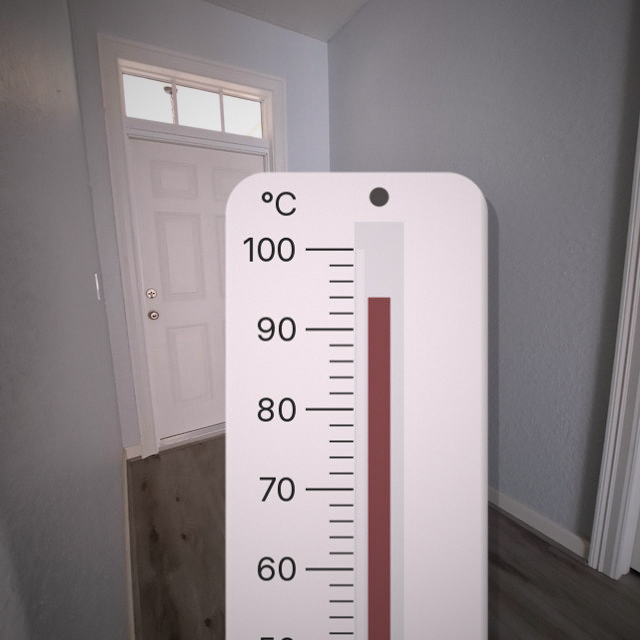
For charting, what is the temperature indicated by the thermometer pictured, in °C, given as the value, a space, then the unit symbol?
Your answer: 94 °C
